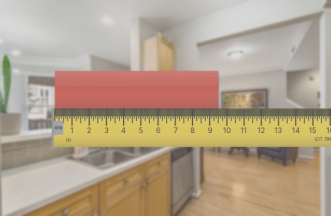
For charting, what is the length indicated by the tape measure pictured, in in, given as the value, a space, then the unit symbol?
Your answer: 9.5 in
